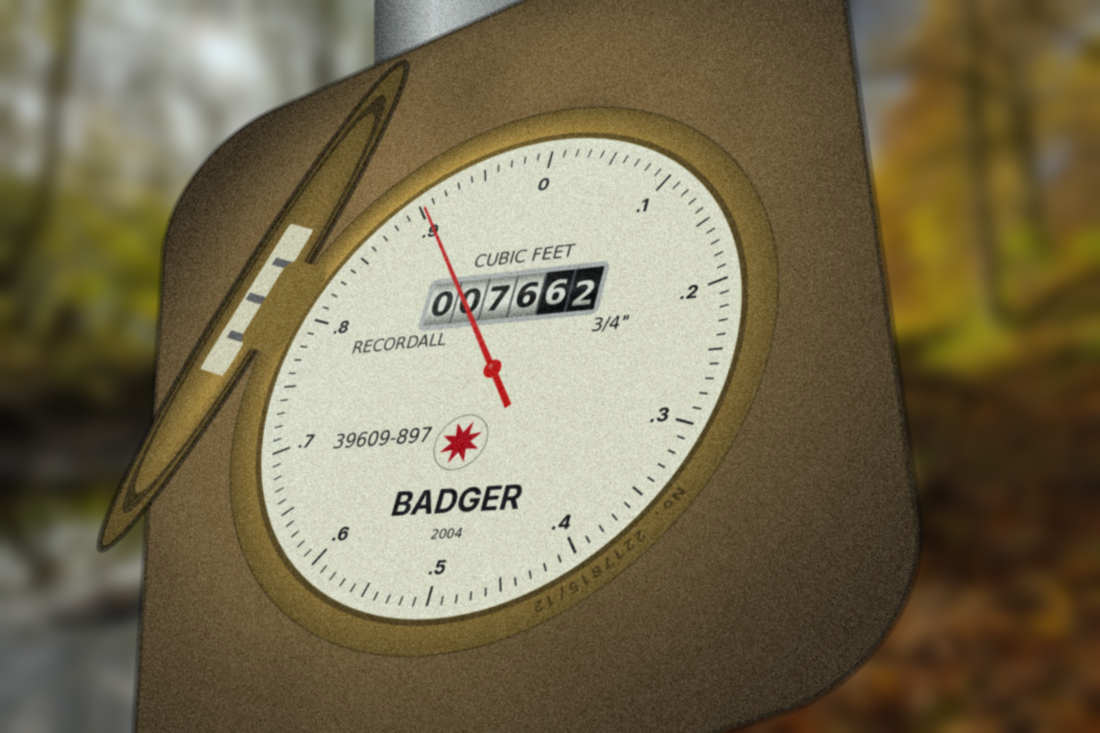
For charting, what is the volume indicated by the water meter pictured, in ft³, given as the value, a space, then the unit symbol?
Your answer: 7661.90 ft³
